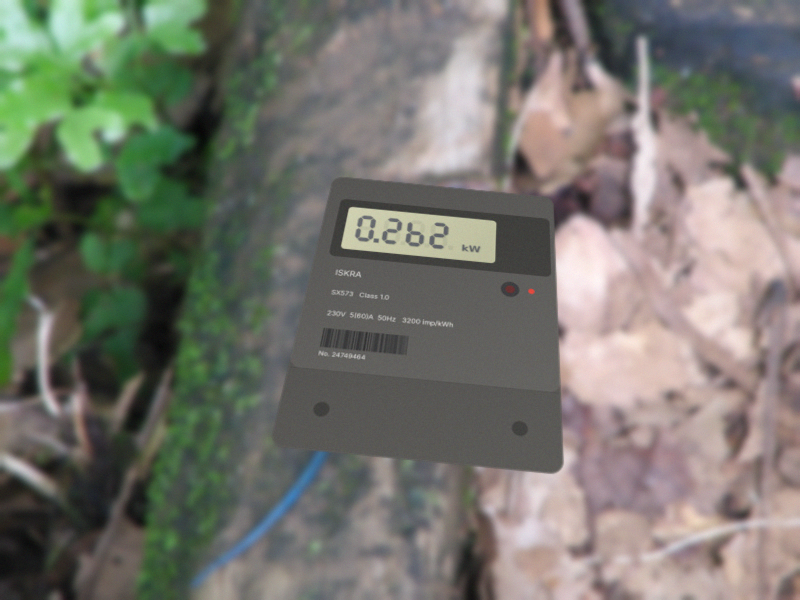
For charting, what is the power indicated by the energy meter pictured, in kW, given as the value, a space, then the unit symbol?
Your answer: 0.262 kW
